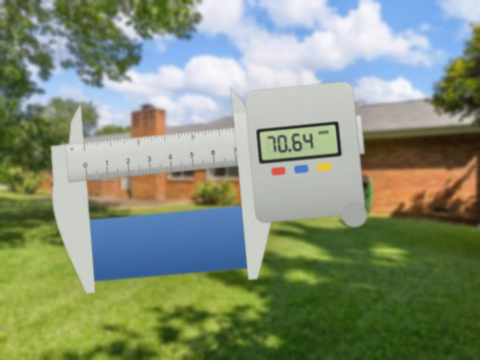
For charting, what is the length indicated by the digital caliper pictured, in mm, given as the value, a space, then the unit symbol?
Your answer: 70.64 mm
